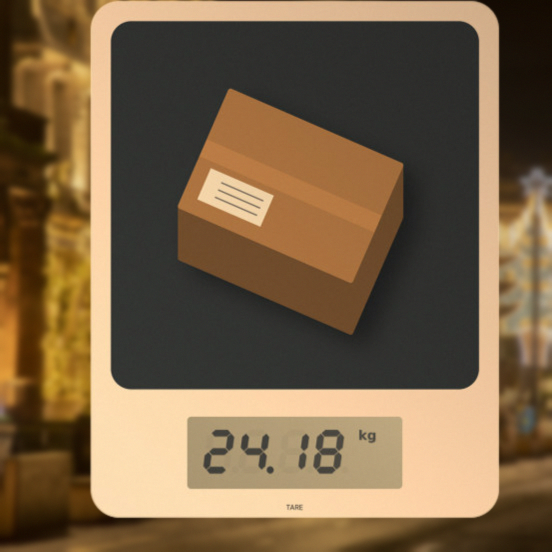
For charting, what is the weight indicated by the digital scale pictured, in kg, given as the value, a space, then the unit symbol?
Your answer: 24.18 kg
